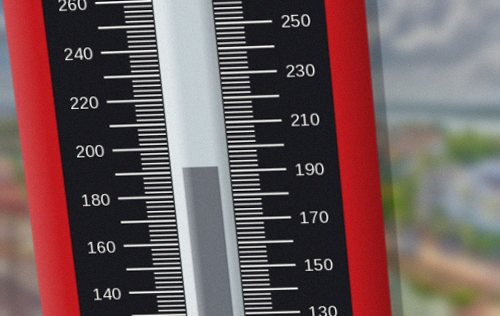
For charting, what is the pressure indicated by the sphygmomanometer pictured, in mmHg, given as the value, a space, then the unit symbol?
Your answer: 192 mmHg
